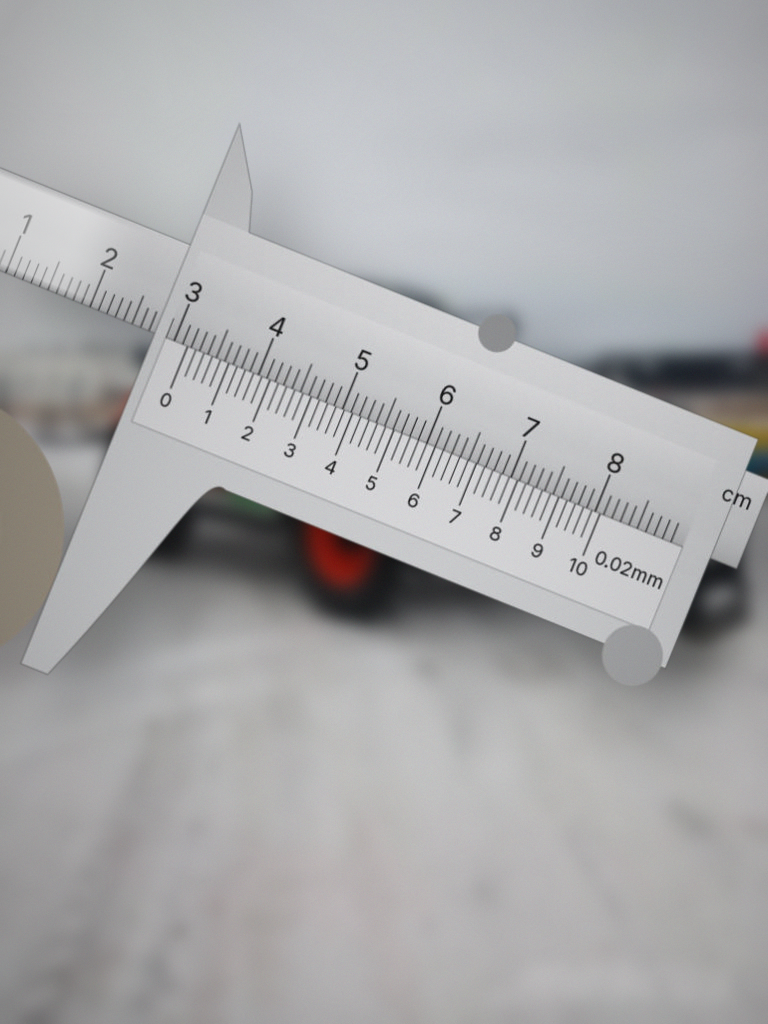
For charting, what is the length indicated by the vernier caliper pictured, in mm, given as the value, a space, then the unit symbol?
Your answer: 31.6 mm
